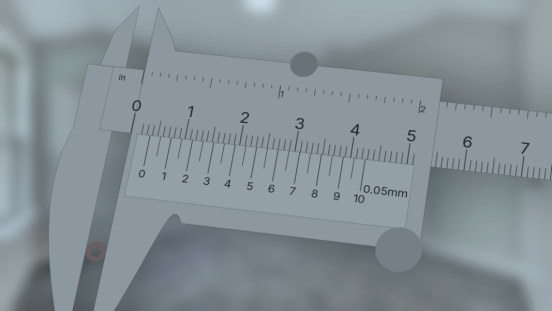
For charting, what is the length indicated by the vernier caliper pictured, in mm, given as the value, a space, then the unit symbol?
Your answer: 3.6 mm
